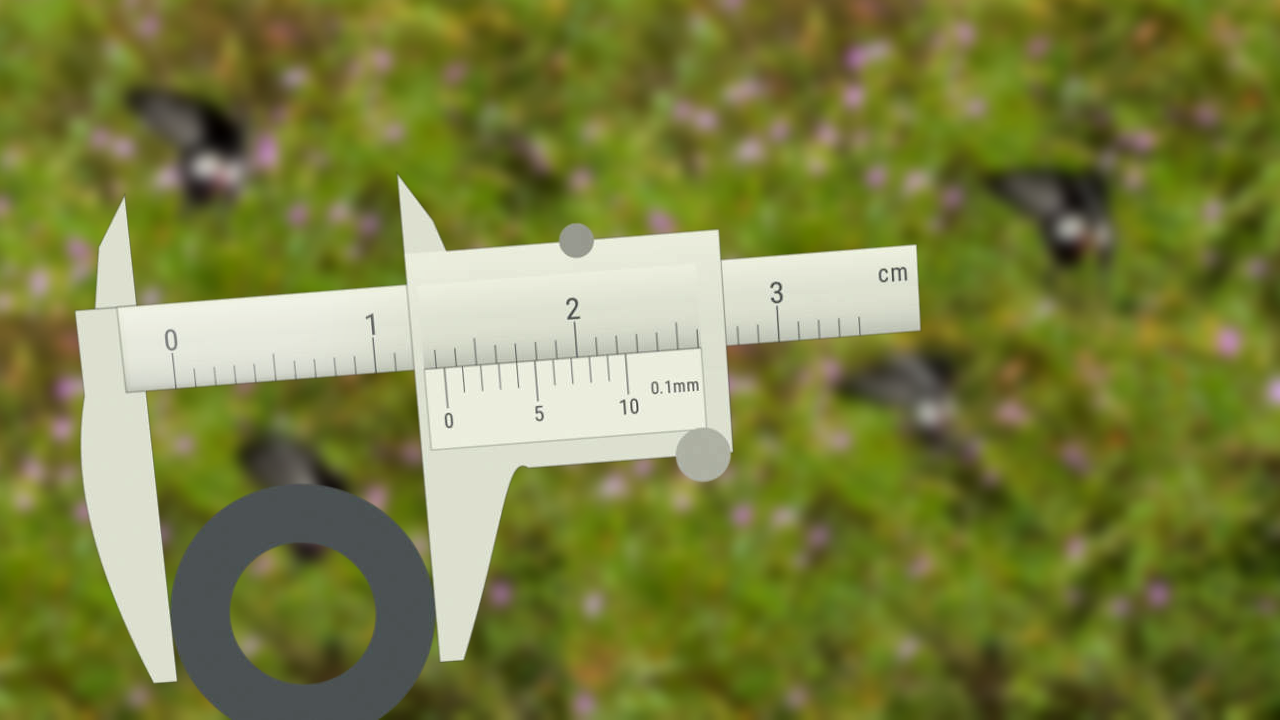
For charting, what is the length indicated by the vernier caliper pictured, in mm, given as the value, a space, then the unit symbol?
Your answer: 13.4 mm
